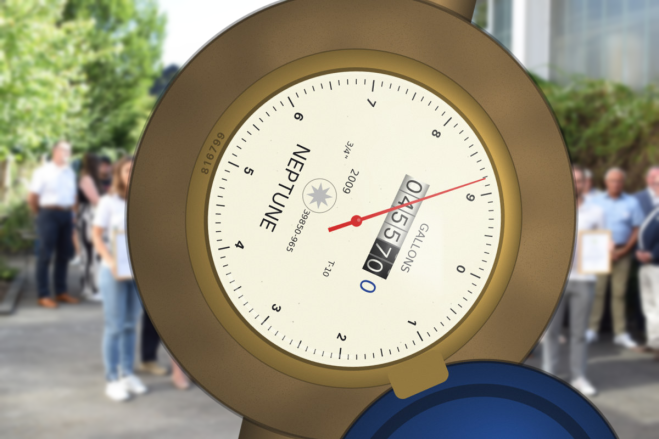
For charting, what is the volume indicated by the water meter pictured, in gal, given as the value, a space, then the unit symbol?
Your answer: 455698.8 gal
